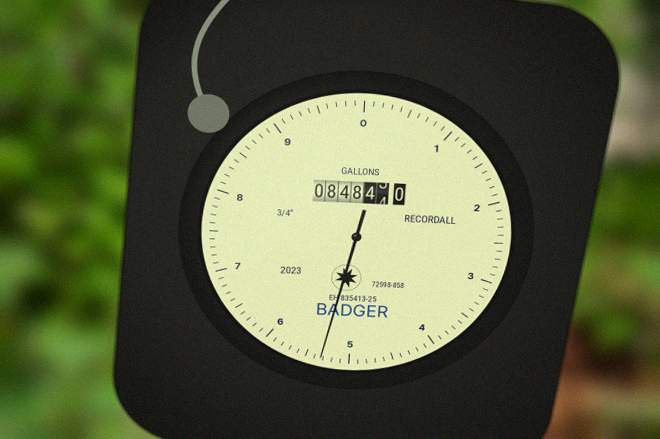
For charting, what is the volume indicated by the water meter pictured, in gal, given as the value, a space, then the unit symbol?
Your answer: 848435.3 gal
